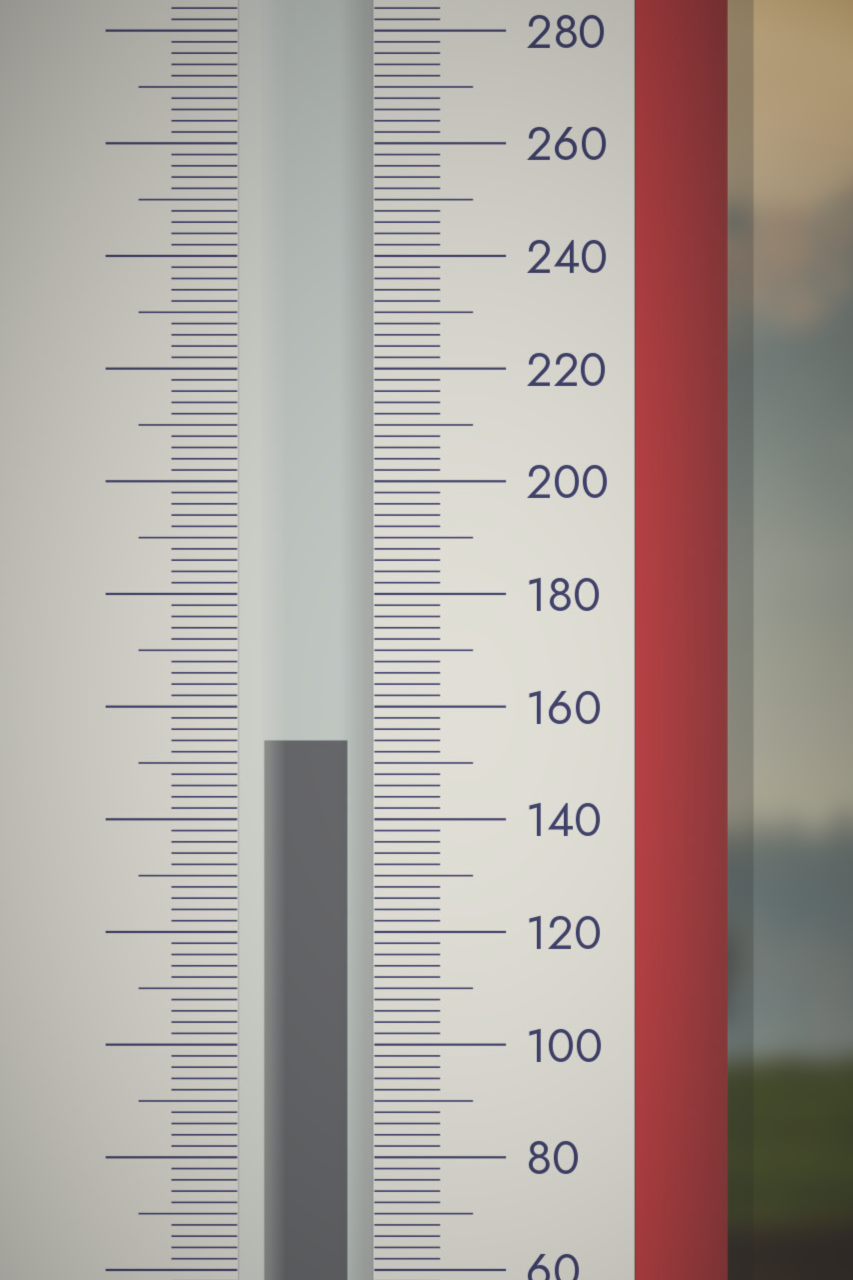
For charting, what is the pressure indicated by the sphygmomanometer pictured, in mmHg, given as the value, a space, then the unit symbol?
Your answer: 154 mmHg
